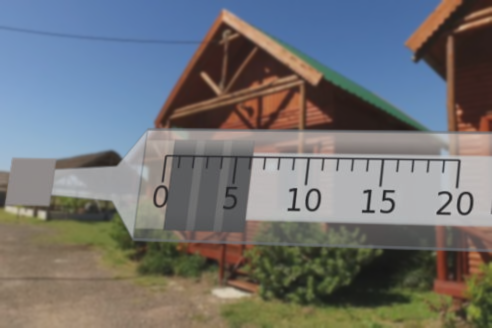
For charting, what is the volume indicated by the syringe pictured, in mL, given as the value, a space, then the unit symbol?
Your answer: 0.5 mL
